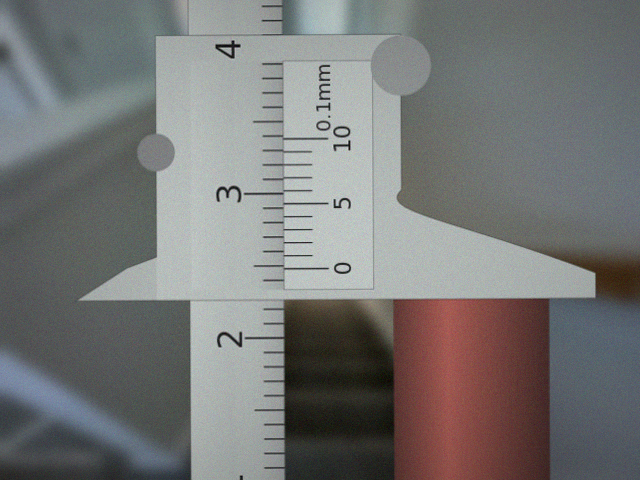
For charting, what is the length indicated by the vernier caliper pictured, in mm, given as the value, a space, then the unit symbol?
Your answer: 24.8 mm
